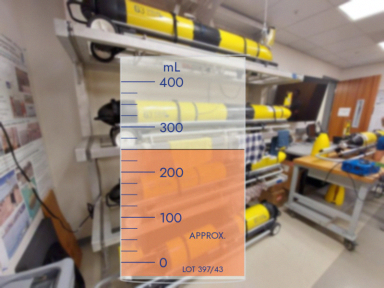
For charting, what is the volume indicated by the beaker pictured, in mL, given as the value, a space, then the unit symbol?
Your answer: 250 mL
